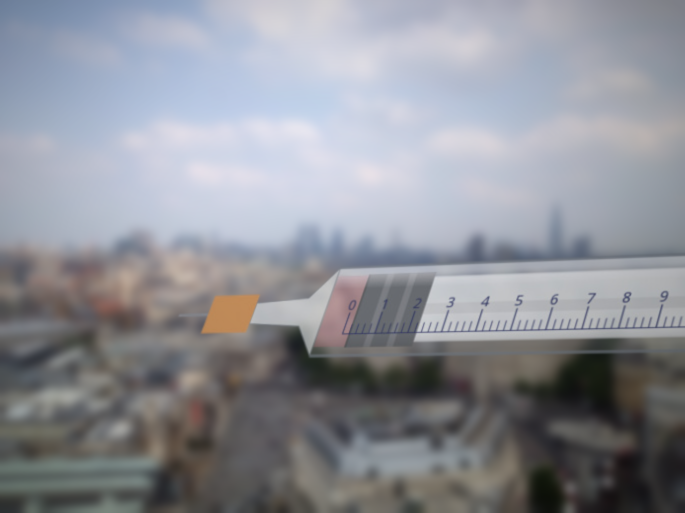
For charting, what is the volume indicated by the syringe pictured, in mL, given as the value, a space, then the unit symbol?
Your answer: 0.2 mL
